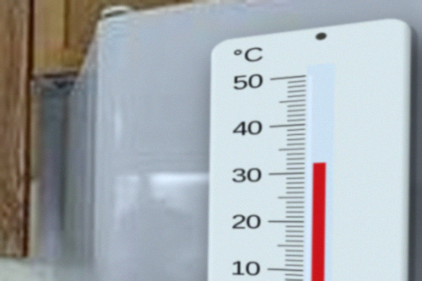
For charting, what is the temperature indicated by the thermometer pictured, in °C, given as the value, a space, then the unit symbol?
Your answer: 32 °C
